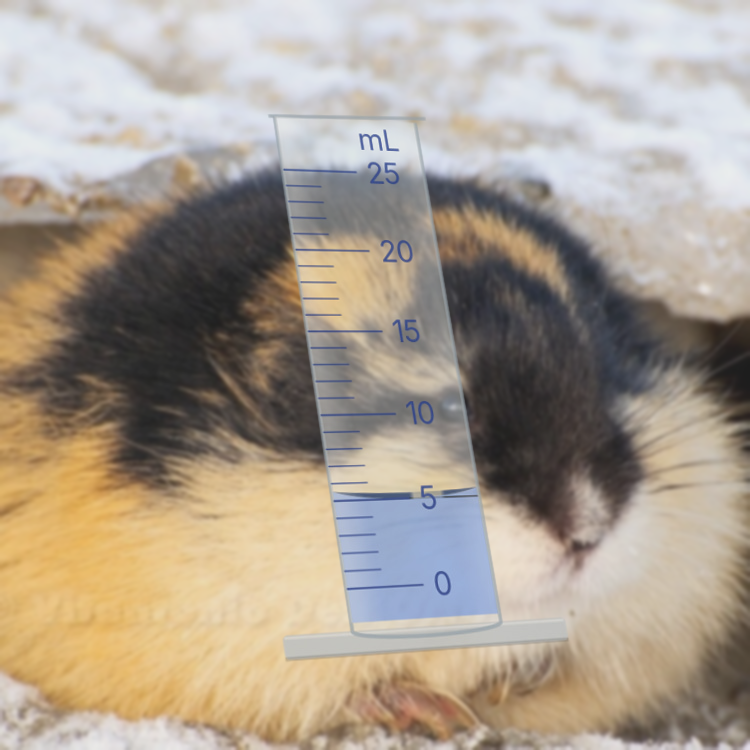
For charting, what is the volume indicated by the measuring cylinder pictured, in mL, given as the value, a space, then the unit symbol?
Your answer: 5 mL
